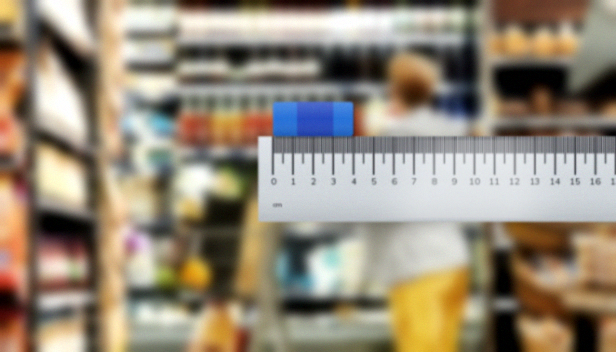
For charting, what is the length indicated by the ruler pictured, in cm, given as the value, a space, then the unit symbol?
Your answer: 4 cm
